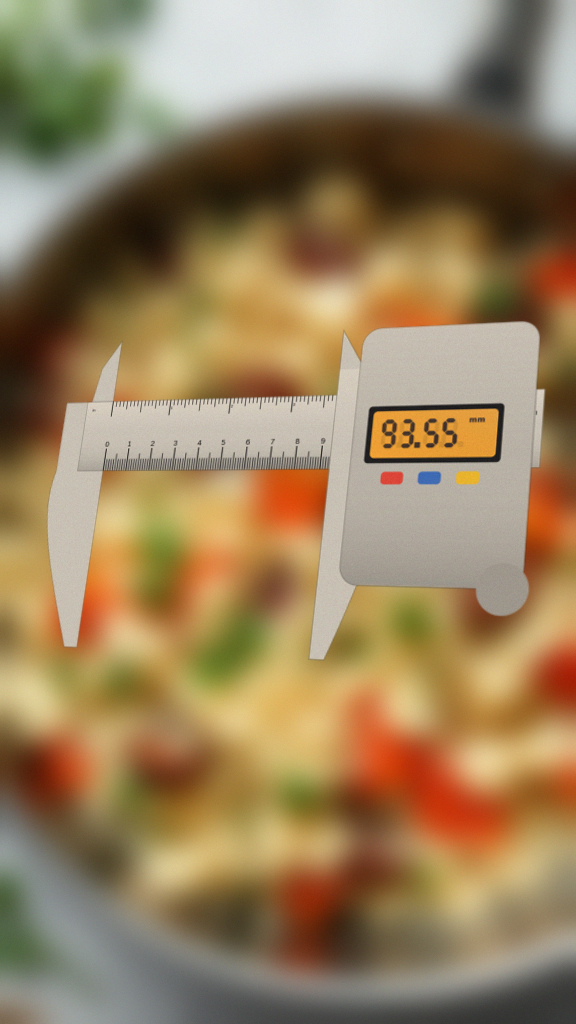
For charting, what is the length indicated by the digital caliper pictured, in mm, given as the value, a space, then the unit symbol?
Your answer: 93.55 mm
